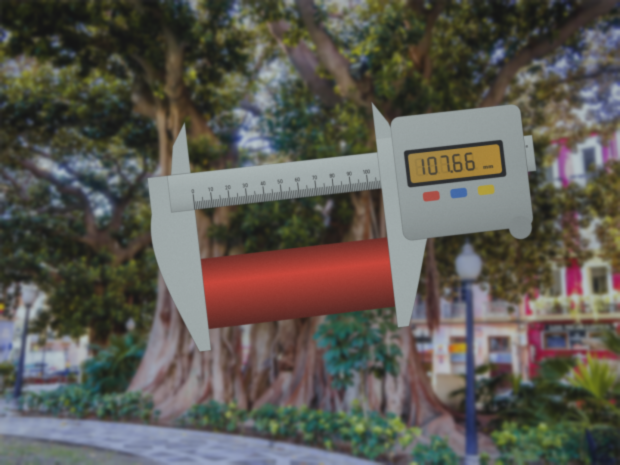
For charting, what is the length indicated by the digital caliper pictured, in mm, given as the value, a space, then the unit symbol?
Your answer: 107.66 mm
